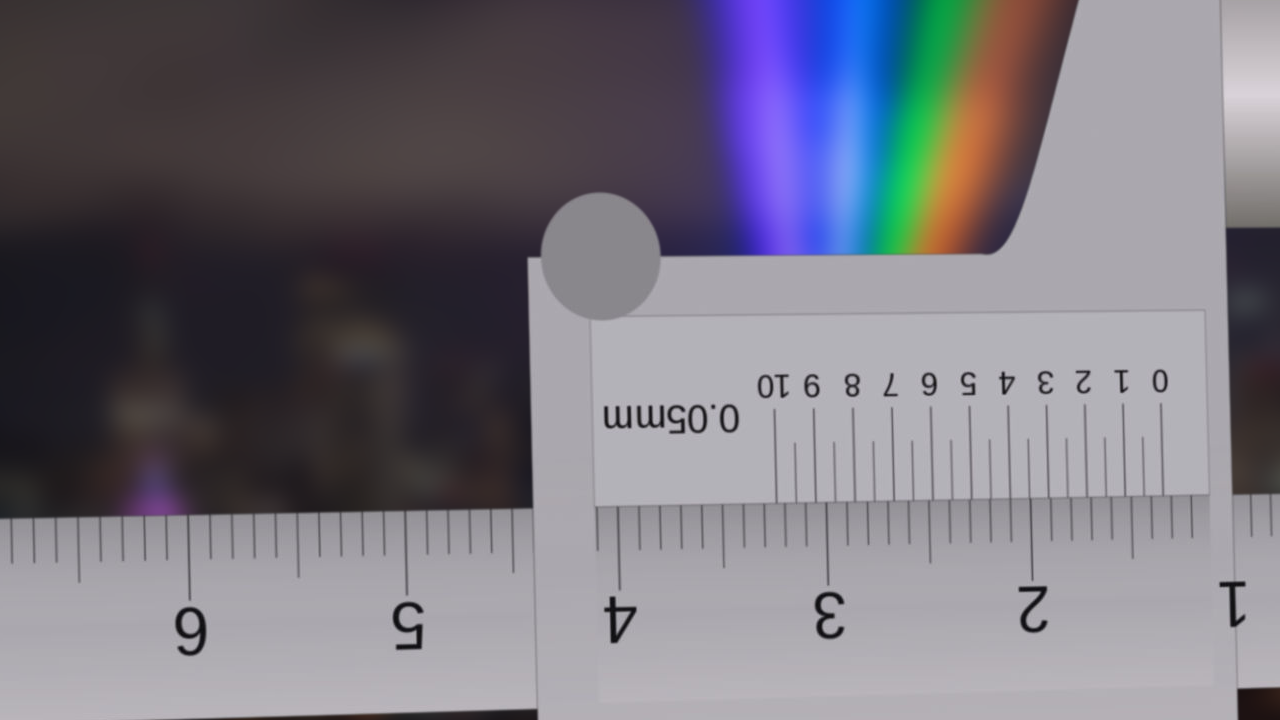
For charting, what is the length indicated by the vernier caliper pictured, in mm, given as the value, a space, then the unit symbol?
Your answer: 13.4 mm
